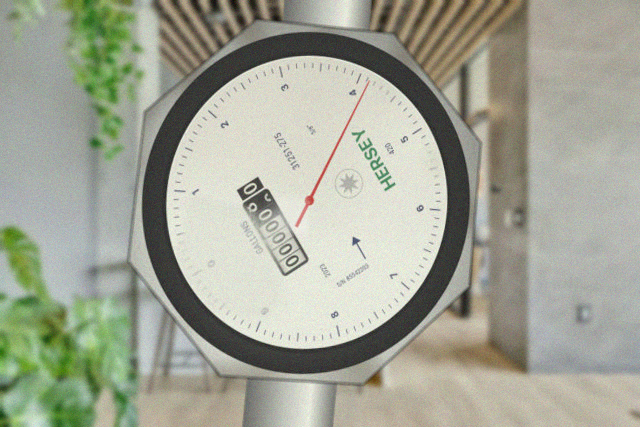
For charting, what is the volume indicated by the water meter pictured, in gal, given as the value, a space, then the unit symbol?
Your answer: 84.1 gal
